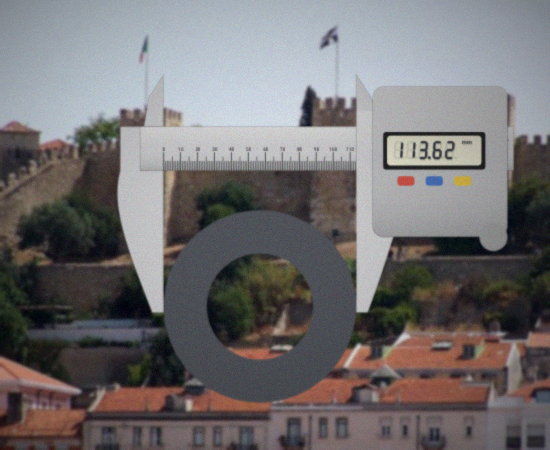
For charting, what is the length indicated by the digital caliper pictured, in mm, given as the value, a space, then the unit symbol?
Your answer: 113.62 mm
